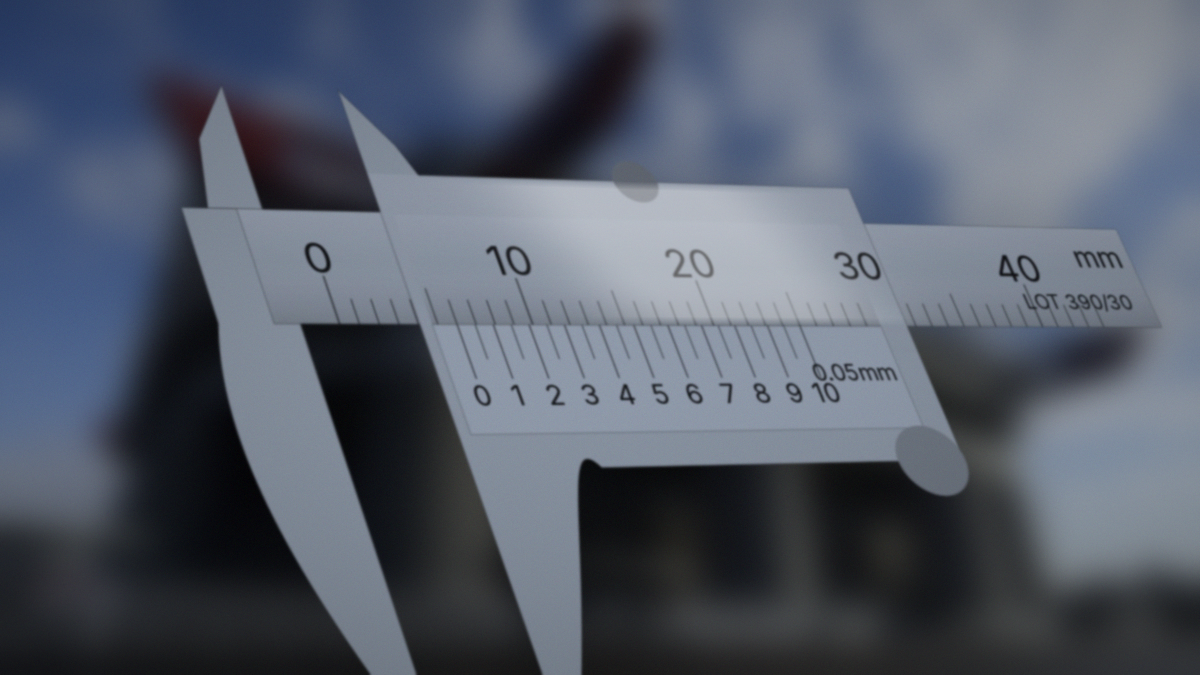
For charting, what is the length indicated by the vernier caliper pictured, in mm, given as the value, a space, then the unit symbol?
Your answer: 6.0 mm
